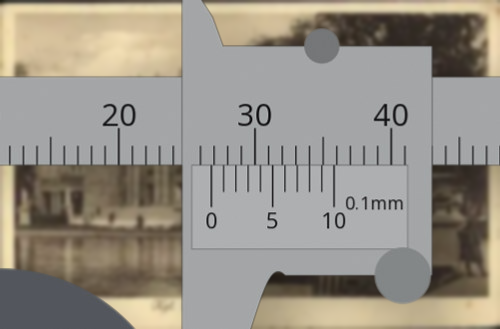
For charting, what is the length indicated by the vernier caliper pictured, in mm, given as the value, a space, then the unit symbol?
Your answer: 26.8 mm
